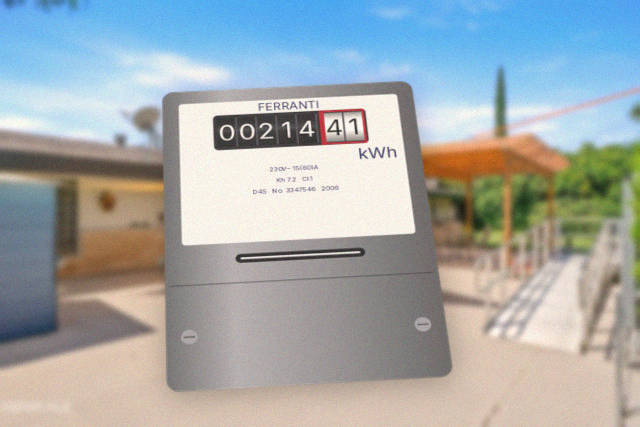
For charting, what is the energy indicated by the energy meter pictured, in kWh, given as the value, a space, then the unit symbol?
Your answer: 214.41 kWh
